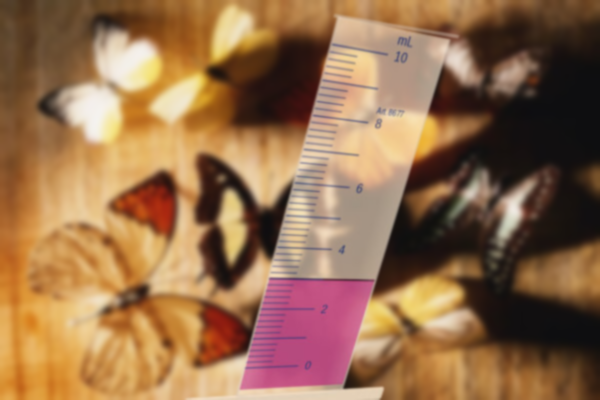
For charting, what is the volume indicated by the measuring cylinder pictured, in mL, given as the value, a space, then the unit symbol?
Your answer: 3 mL
